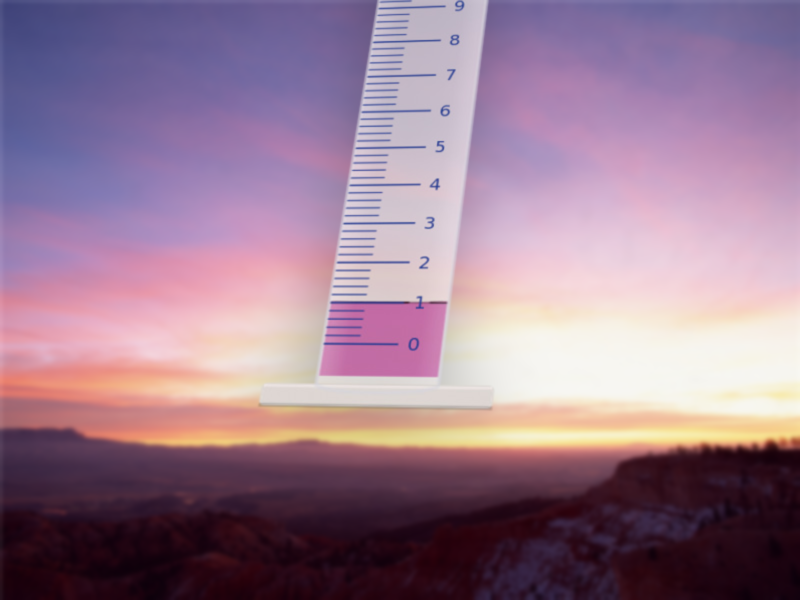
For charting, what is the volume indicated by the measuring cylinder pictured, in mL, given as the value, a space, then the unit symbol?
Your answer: 1 mL
